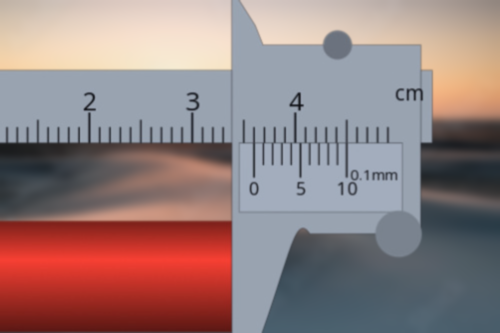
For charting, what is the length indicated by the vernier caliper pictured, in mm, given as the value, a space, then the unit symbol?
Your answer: 36.0 mm
